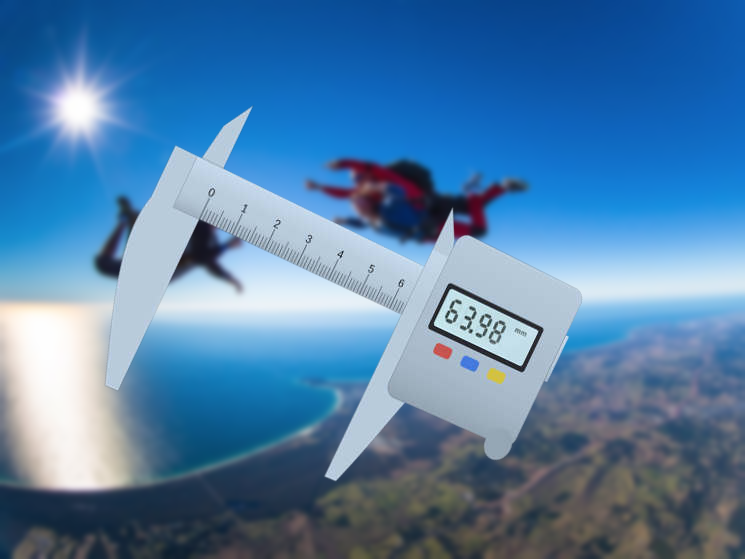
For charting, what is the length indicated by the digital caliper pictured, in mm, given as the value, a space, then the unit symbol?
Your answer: 63.98 mm
